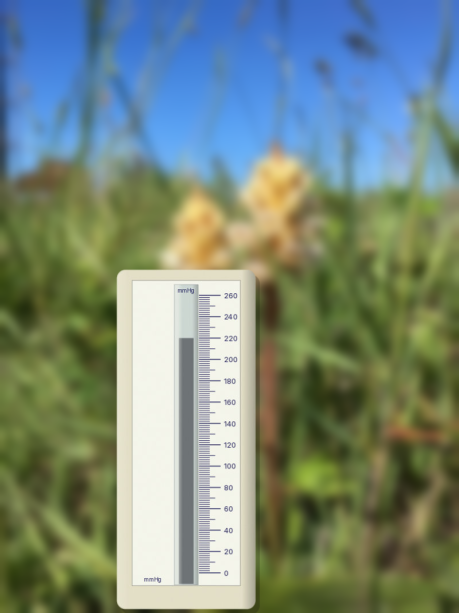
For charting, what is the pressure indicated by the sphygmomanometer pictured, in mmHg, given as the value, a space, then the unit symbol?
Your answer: 220 mmHg
